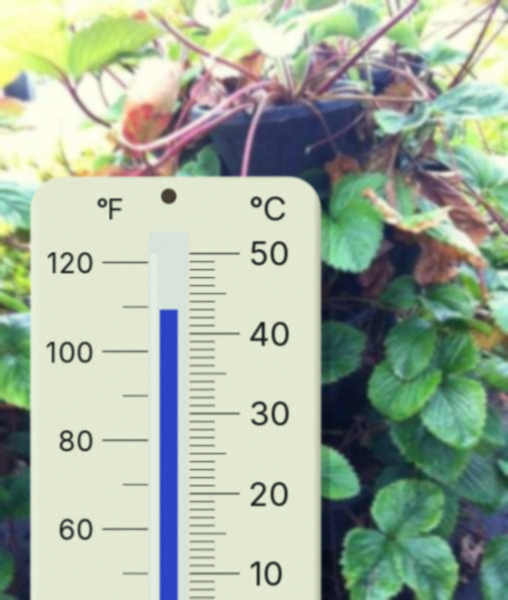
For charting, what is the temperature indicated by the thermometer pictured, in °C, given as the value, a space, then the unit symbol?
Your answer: 43 °C
